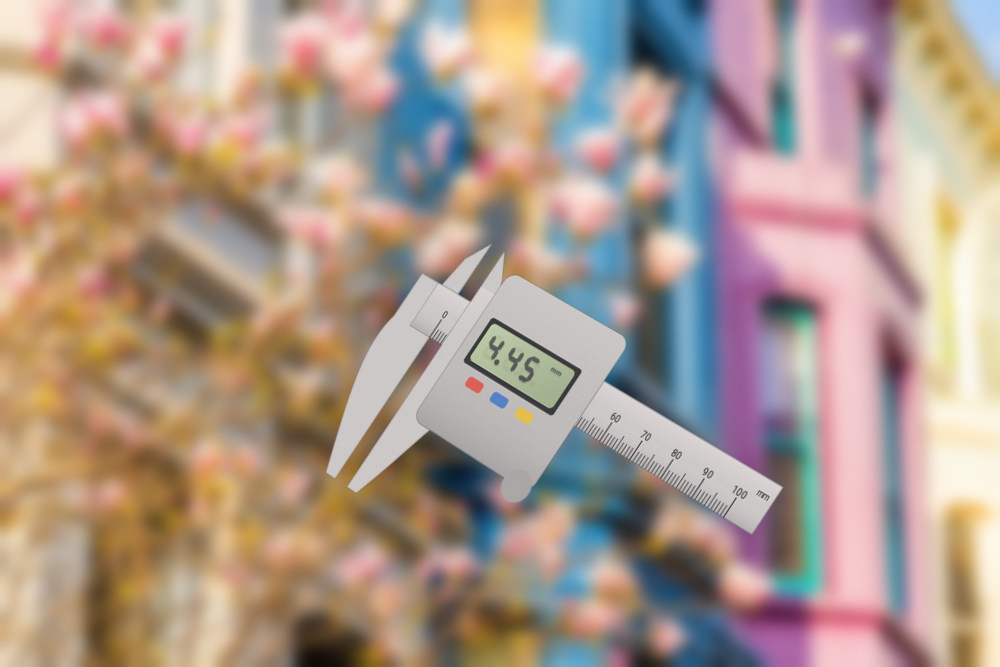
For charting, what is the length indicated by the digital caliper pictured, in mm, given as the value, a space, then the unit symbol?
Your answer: 4.45 mm
